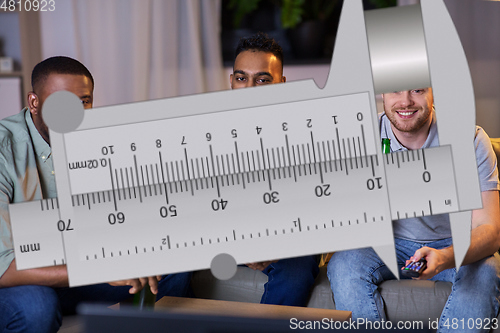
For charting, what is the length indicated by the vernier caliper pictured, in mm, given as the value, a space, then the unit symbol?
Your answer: 11.0 mm
